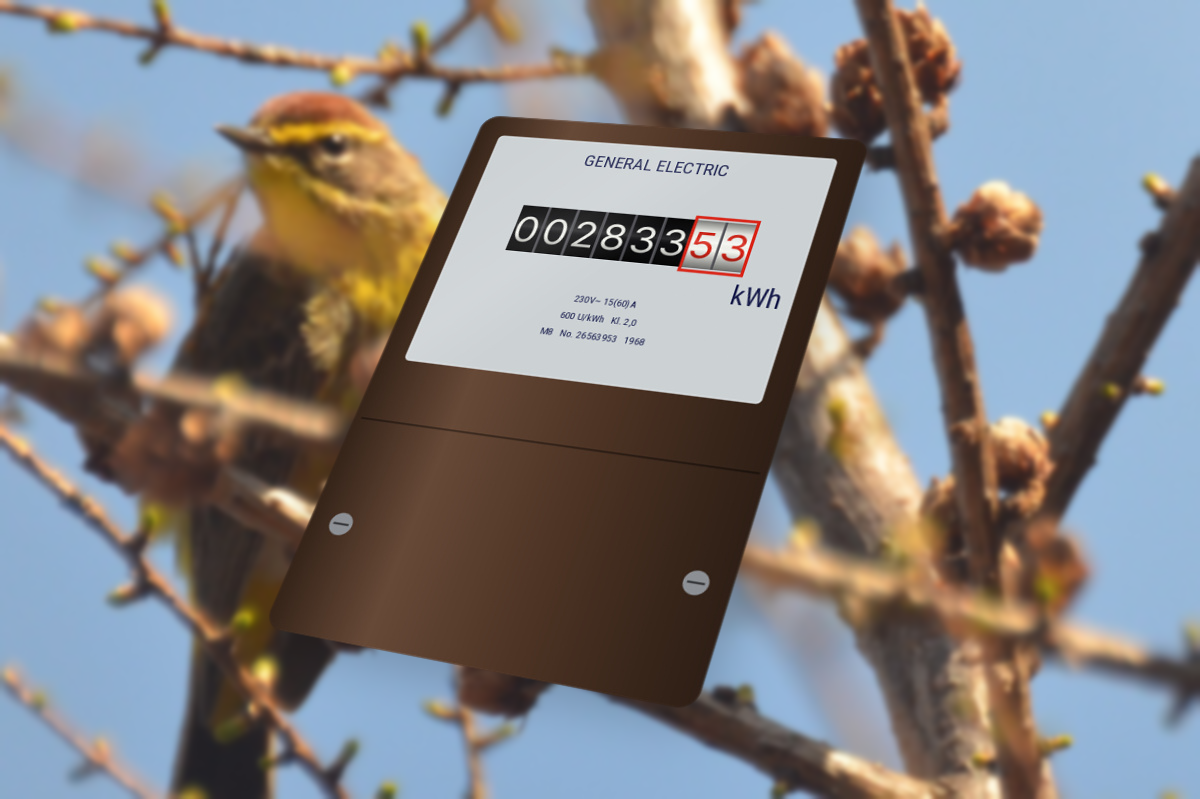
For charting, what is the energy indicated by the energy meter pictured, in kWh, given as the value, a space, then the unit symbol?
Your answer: 2833.53 kWh
